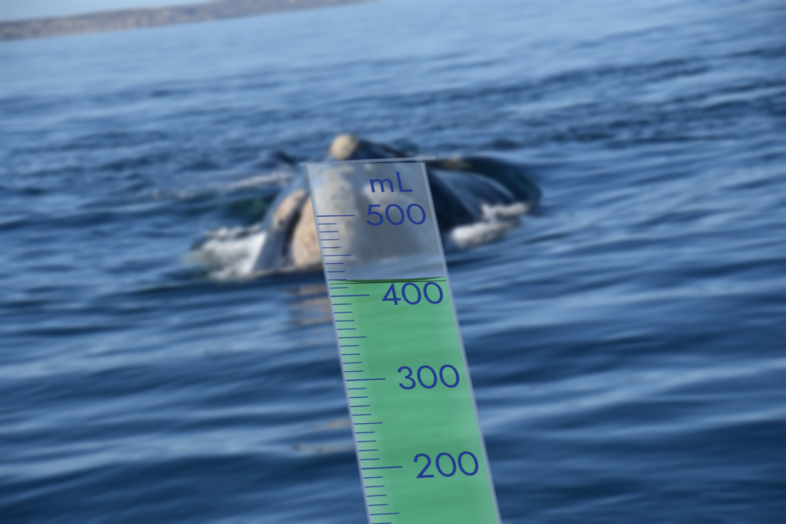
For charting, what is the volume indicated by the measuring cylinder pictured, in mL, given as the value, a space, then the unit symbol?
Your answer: 415 mL
